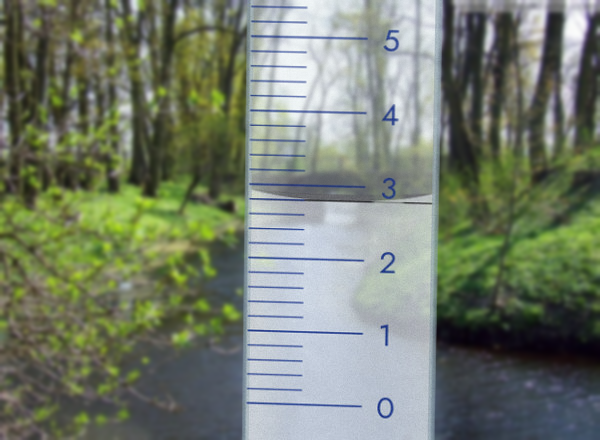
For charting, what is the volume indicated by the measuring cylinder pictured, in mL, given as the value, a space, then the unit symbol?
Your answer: 2.8 mL
